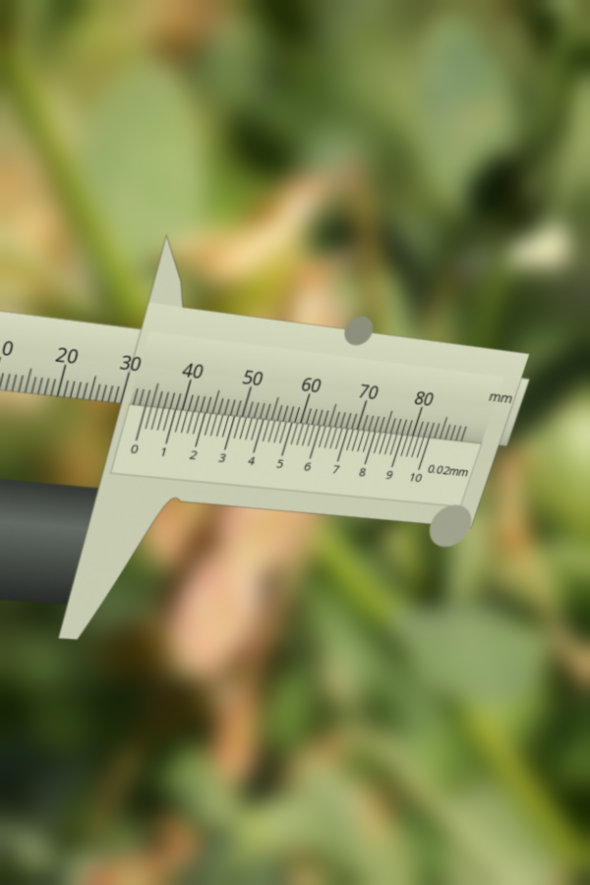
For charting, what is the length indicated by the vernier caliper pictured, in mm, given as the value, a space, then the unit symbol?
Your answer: 34.0 mm
